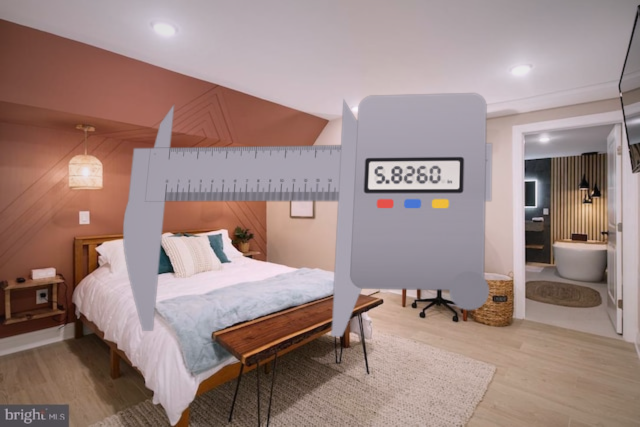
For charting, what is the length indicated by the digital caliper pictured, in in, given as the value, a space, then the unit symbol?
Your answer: 5.8260 in
